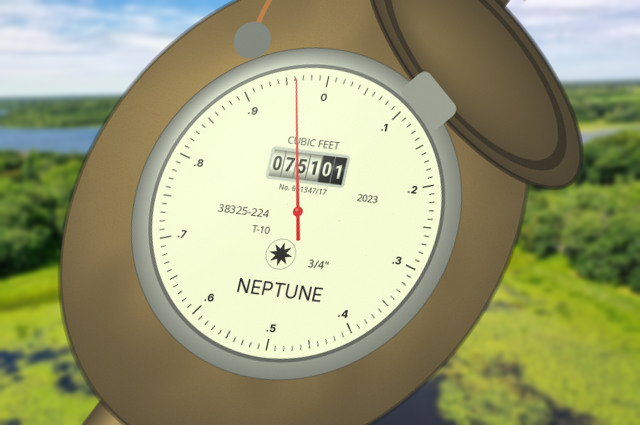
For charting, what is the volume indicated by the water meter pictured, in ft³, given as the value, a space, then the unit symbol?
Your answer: 75100.96 ft³
